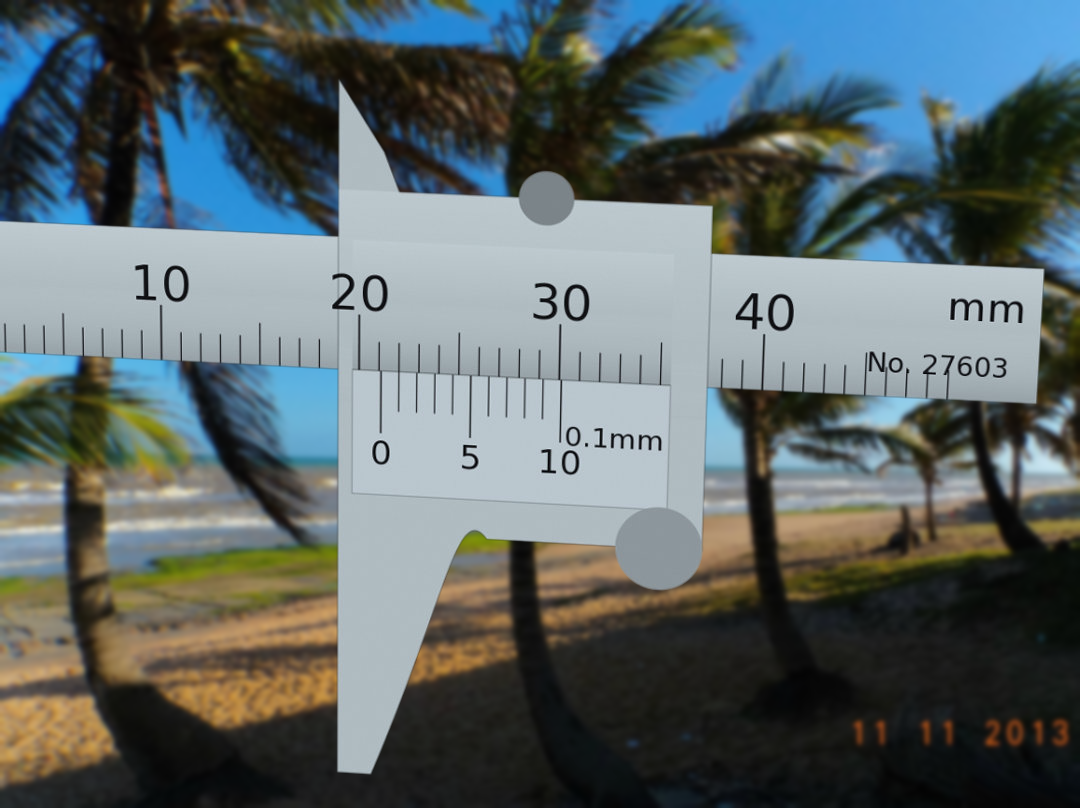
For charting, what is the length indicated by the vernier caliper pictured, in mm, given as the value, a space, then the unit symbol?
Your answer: 21.1 mm
